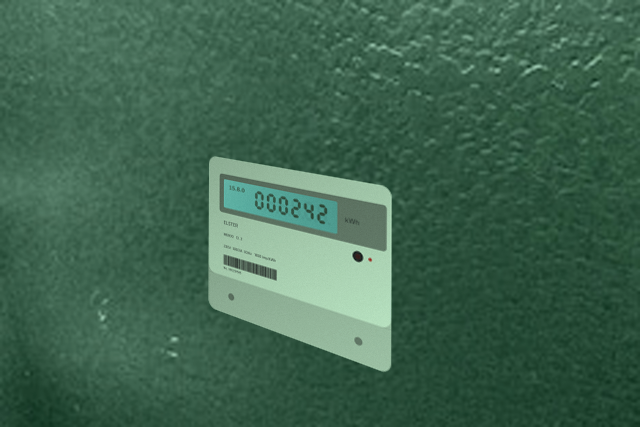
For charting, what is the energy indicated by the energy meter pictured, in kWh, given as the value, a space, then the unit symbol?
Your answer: 242 kWh
